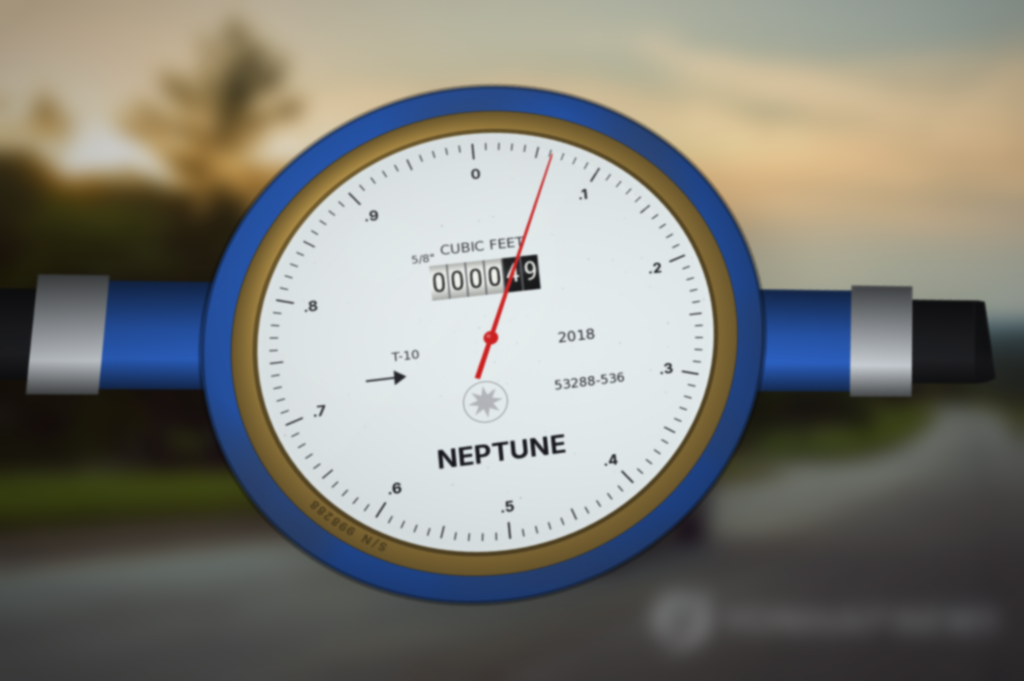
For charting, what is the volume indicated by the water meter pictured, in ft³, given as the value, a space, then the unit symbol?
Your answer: 49.06 ft³
